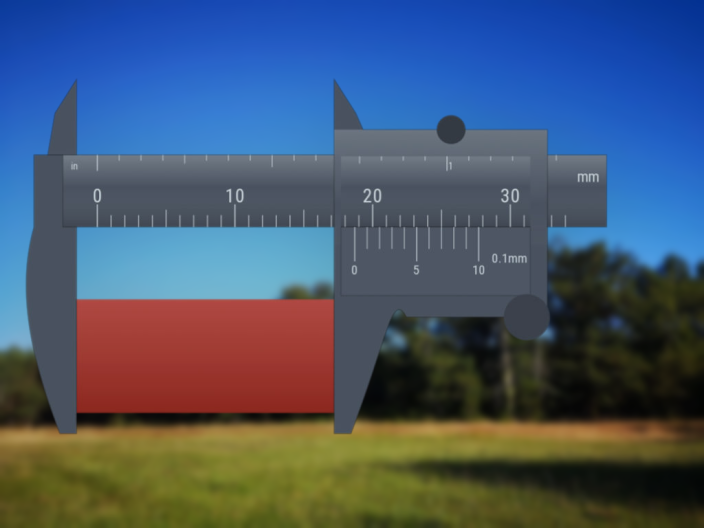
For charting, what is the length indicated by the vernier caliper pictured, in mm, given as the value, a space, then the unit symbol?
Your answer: 18.7 mm
